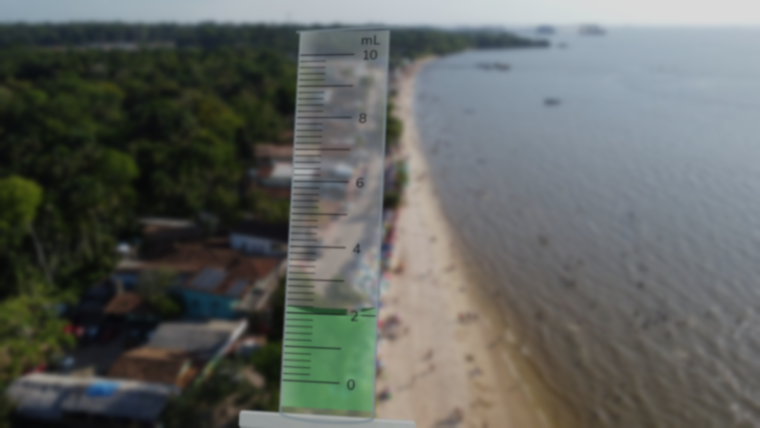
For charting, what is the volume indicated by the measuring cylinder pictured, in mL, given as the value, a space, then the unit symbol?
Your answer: 2 mL
